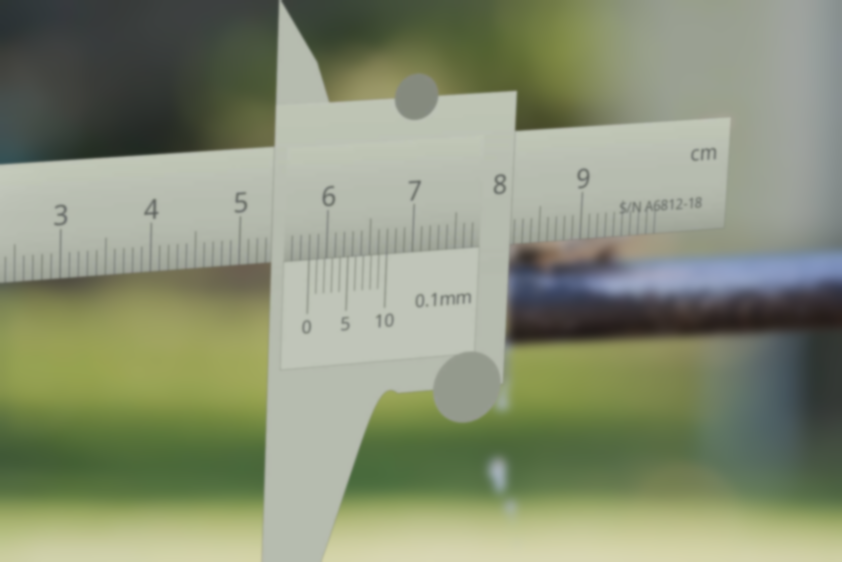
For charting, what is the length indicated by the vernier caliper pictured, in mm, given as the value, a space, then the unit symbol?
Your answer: 58.0 mm
